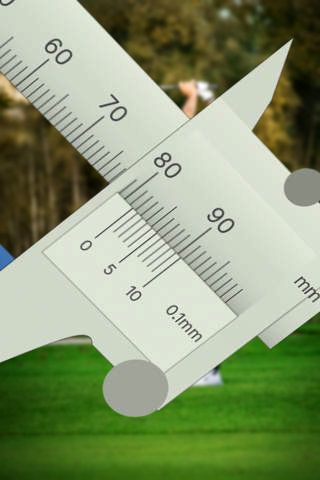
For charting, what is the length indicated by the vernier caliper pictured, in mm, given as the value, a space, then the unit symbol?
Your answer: 81.6 mm
